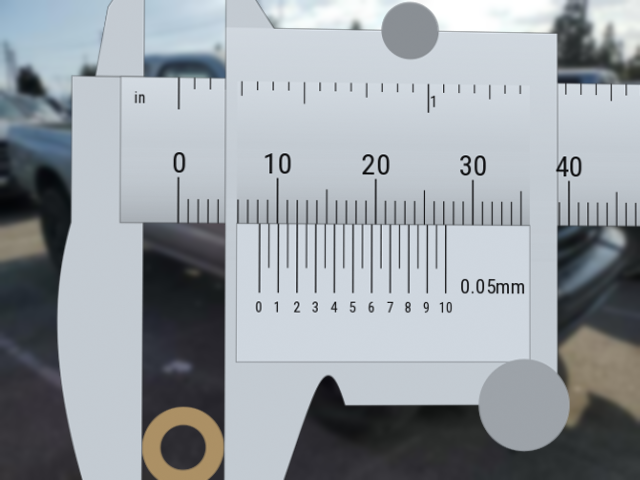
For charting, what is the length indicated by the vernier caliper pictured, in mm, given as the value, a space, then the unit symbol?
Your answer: 8.2 mm
